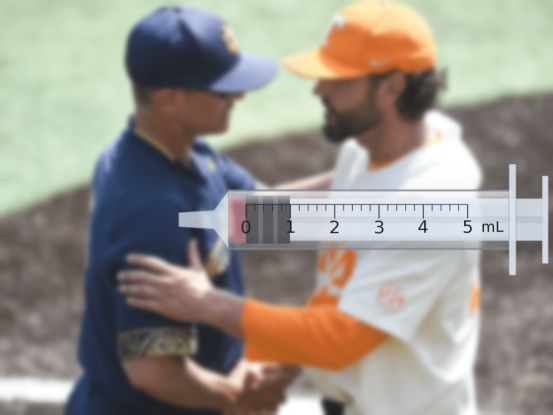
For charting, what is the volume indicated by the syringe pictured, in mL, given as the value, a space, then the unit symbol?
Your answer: 0 mL
